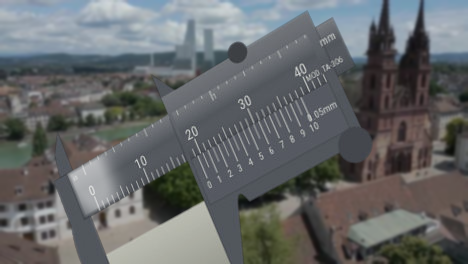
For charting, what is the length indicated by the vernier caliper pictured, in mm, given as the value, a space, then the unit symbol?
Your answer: 19.4 mm
